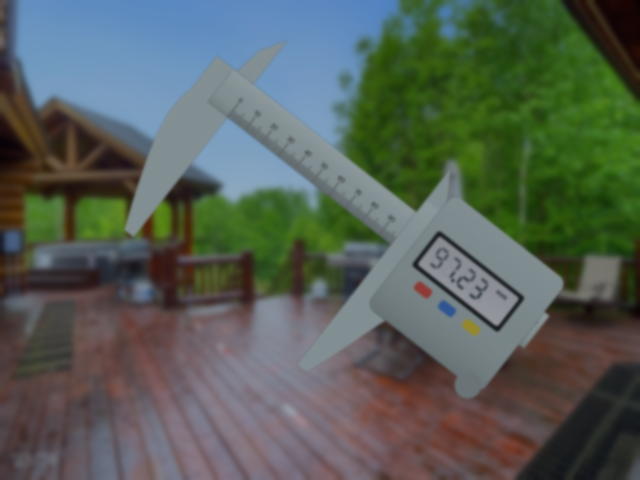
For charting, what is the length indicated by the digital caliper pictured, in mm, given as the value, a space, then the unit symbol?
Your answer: 97.23 mm
